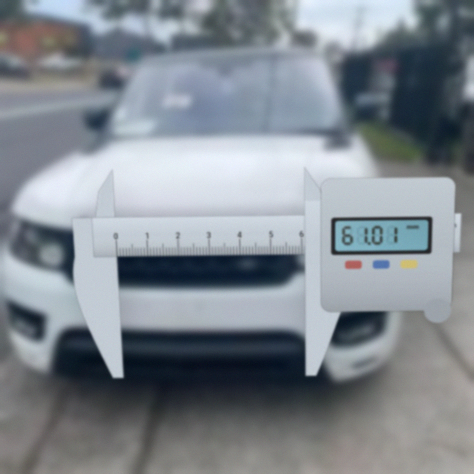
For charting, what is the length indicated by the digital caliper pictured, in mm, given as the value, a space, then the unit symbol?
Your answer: 61.01 mm
